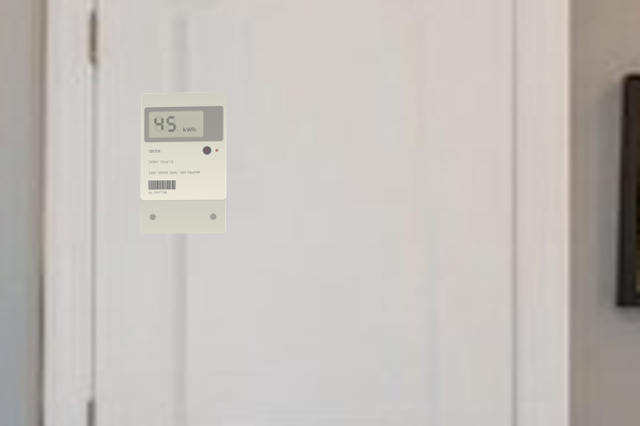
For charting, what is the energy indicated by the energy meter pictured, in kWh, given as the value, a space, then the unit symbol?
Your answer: 45 kWh
